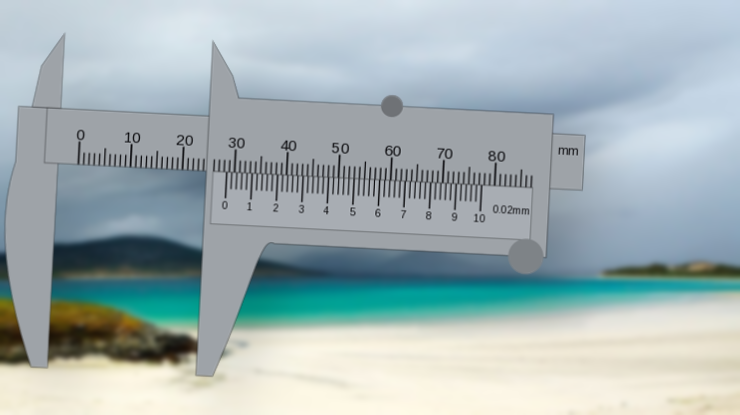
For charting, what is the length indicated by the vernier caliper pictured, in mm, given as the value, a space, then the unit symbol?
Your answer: 28.5 mm
